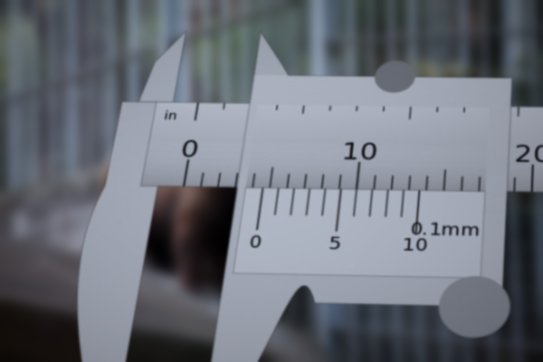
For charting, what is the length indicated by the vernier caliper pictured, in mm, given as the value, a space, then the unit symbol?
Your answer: 4.6 mm
